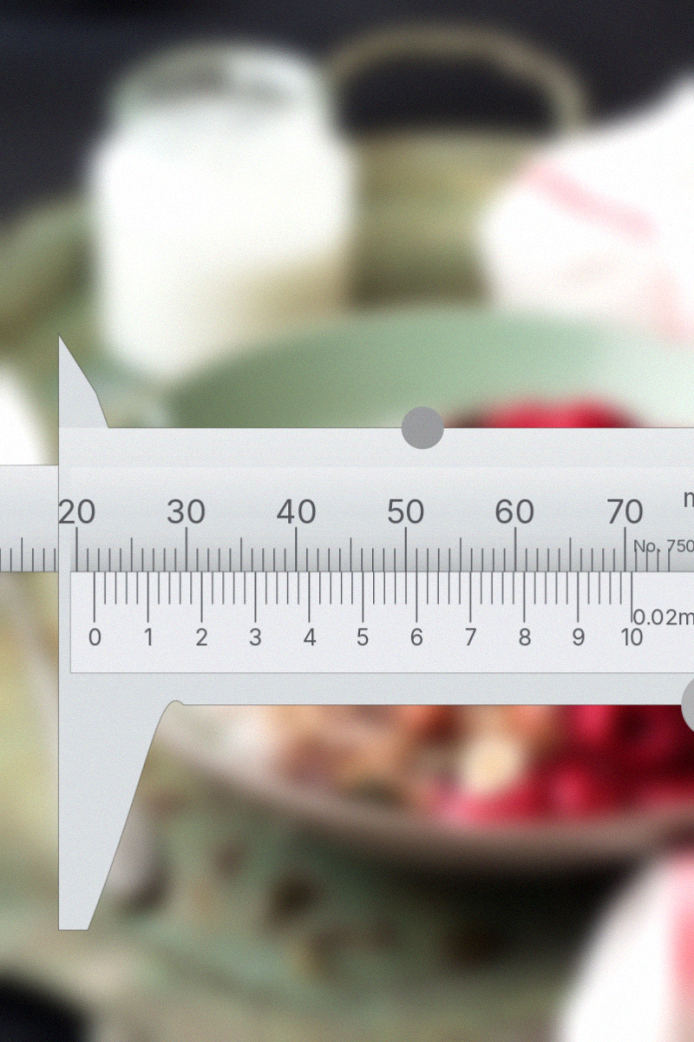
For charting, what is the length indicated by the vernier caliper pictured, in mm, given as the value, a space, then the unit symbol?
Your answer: 21.6 mm
